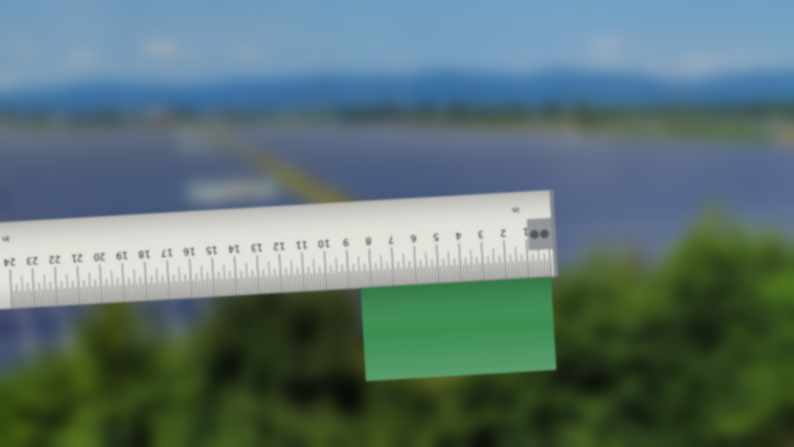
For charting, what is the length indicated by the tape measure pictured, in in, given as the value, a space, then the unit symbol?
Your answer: 8.5 in
